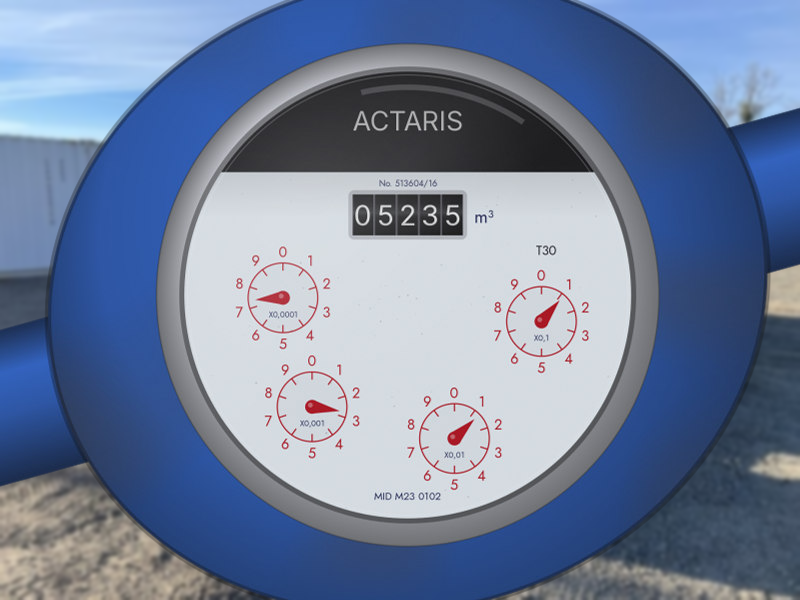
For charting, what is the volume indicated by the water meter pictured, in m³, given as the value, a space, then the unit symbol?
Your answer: 5235.1127 m³
